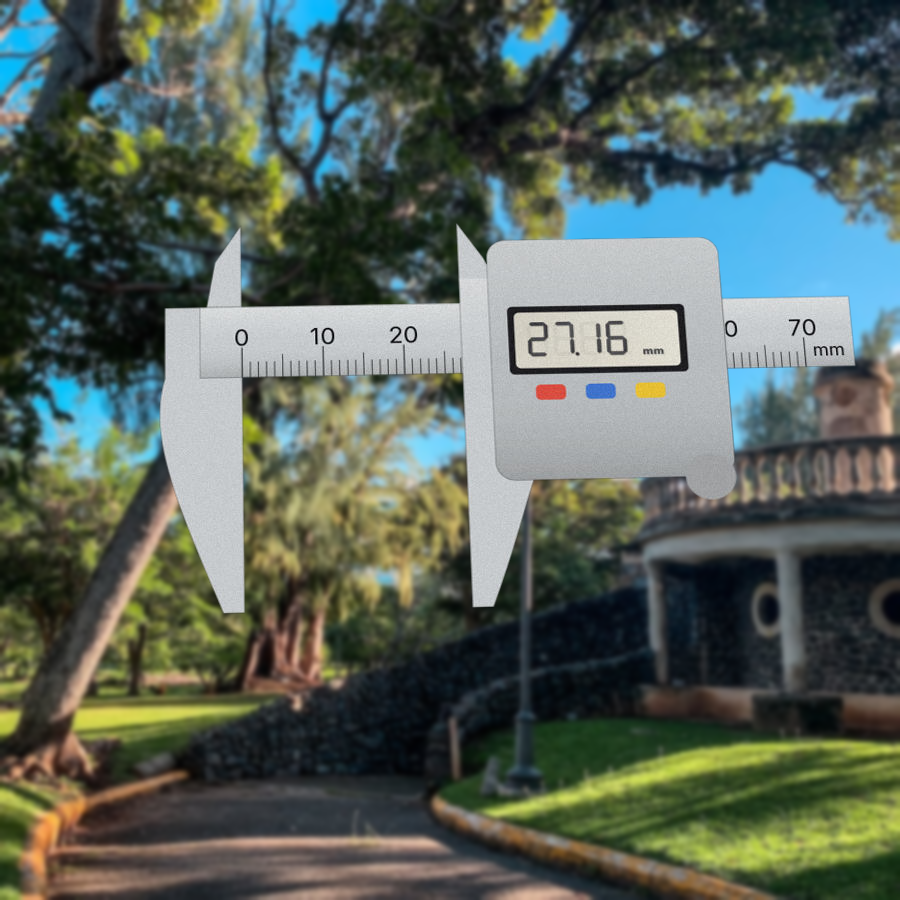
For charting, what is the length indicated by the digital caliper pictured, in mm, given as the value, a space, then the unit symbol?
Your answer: 27.16 mm
